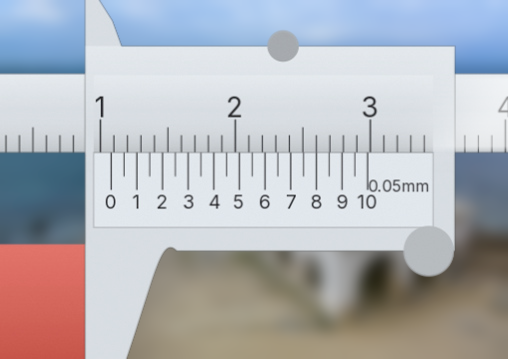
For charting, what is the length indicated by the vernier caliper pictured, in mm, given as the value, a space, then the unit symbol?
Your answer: 10.8 mm
